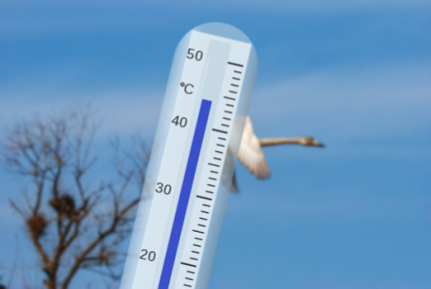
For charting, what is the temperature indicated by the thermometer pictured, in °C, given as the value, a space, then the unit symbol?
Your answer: 44 °C
